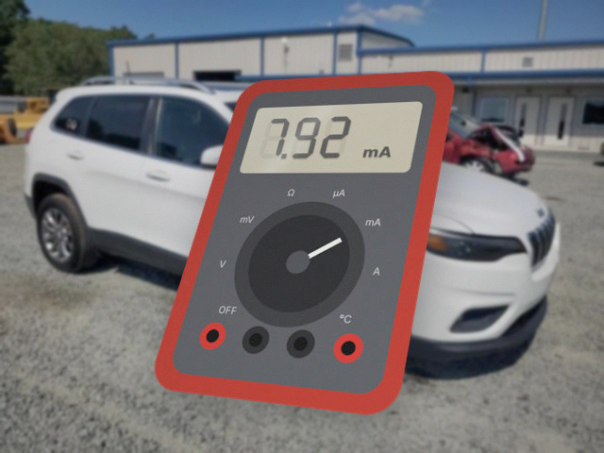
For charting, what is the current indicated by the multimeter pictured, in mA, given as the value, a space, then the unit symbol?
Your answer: 7.92 mA
